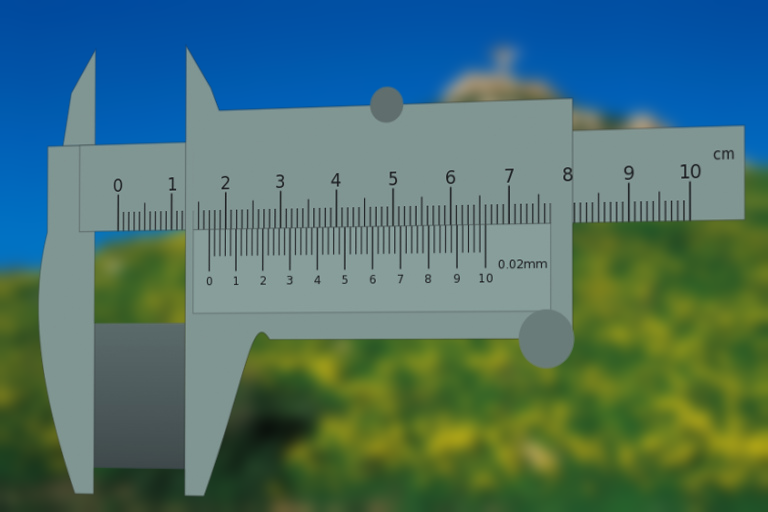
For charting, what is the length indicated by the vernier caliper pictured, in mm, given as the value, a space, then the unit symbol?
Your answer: 17.0 mm
